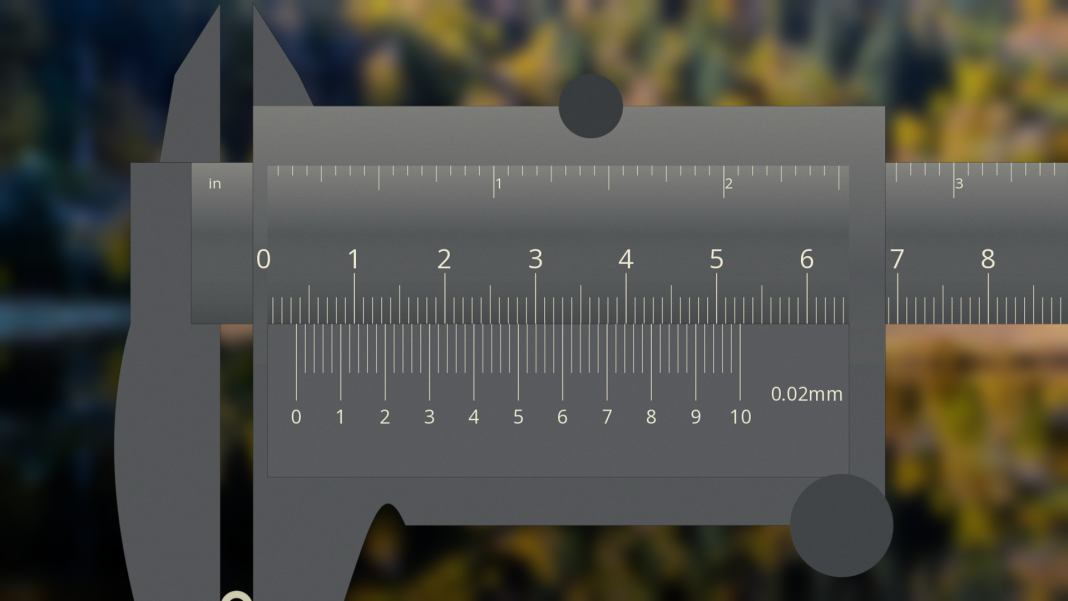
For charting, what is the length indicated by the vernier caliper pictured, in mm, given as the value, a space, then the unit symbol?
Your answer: 3.6 mm
